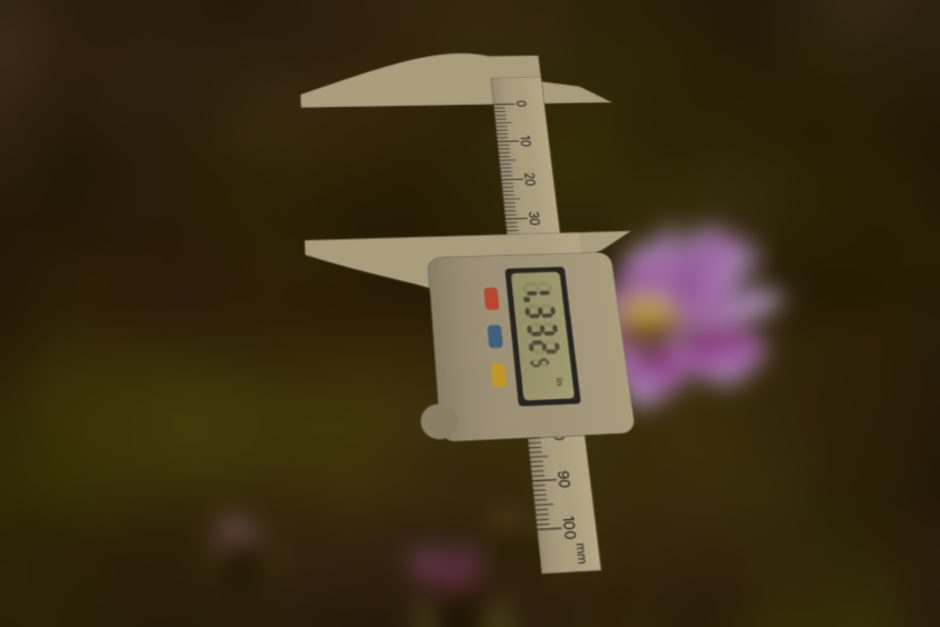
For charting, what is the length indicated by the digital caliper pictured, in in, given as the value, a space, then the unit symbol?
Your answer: 1.3325 in
